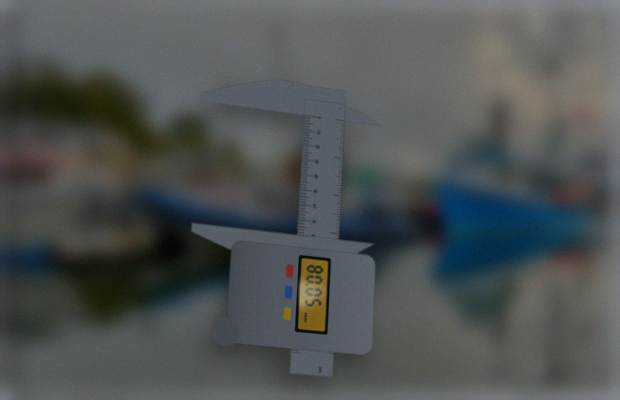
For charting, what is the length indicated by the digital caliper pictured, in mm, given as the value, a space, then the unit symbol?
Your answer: 80.05 mm
